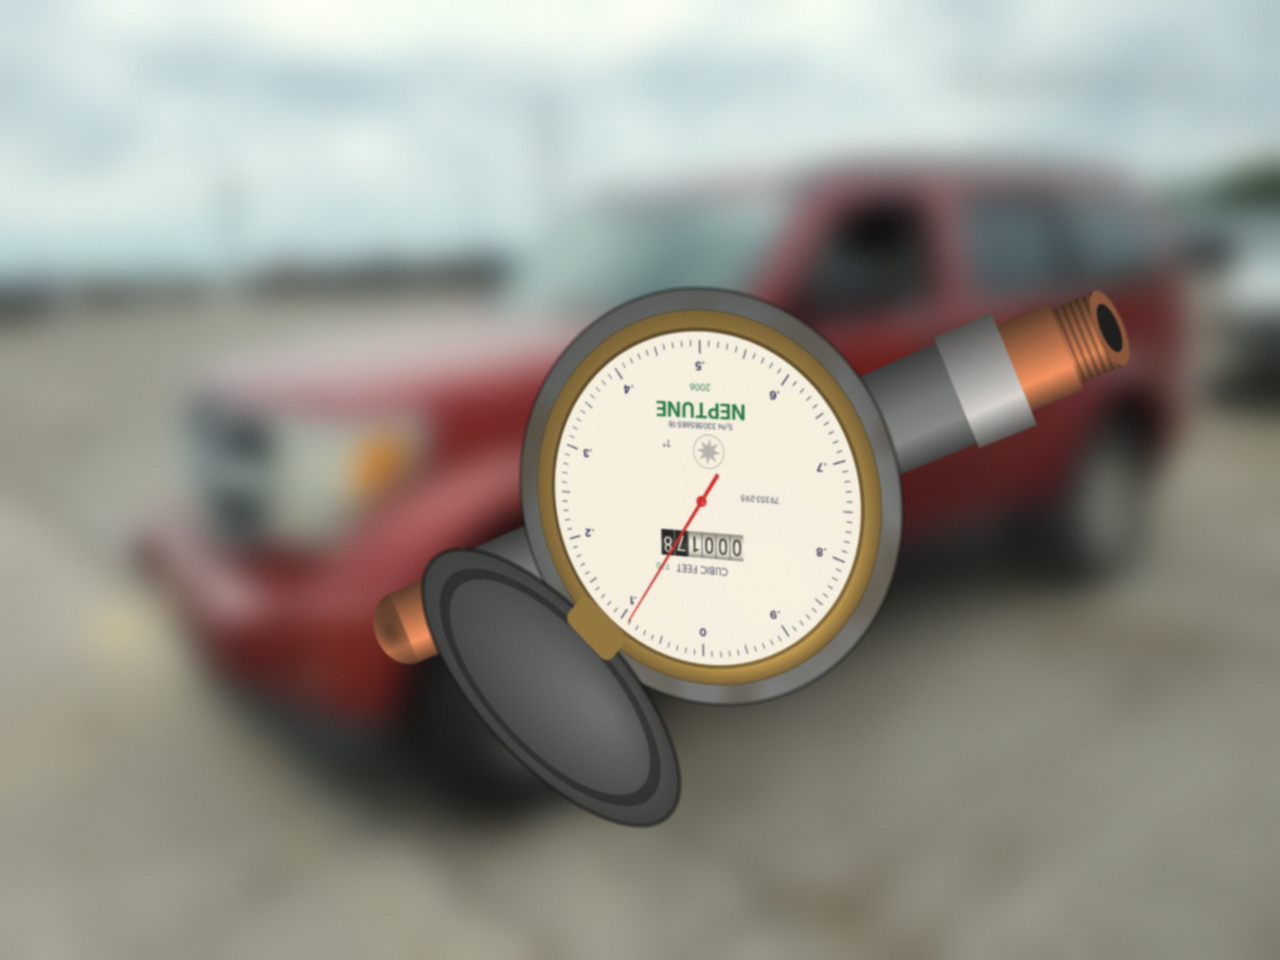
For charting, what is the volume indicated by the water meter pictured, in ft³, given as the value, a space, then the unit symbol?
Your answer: 178.09 ft³
